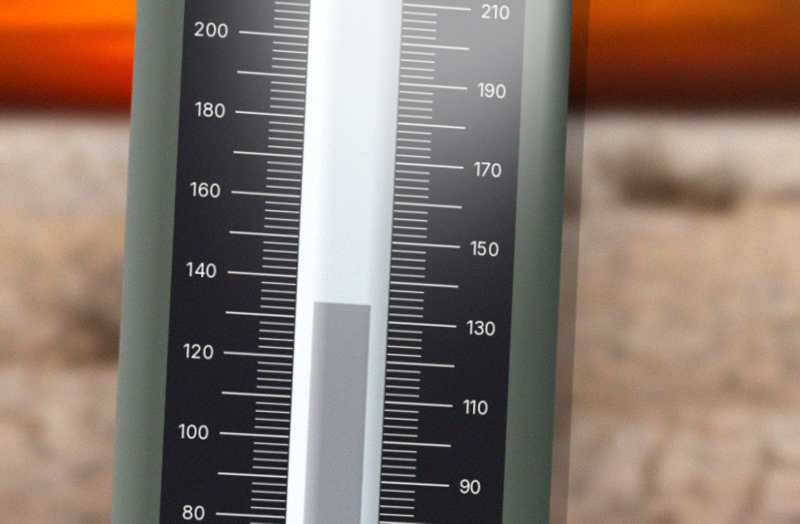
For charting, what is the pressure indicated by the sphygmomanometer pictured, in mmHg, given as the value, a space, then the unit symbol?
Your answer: 134 mmHg
